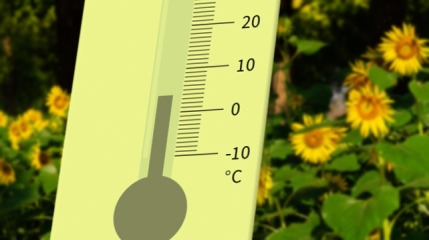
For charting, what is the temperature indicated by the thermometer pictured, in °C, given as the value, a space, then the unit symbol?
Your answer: 4 °C
